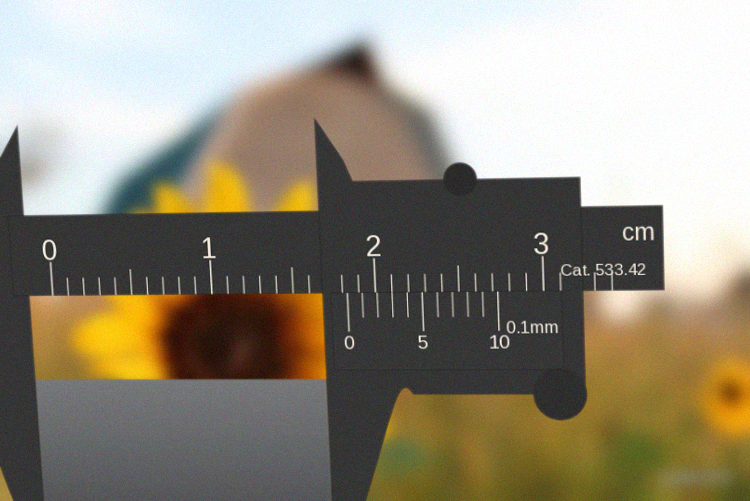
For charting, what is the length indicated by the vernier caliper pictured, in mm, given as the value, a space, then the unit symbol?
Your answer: 18.3 mm
